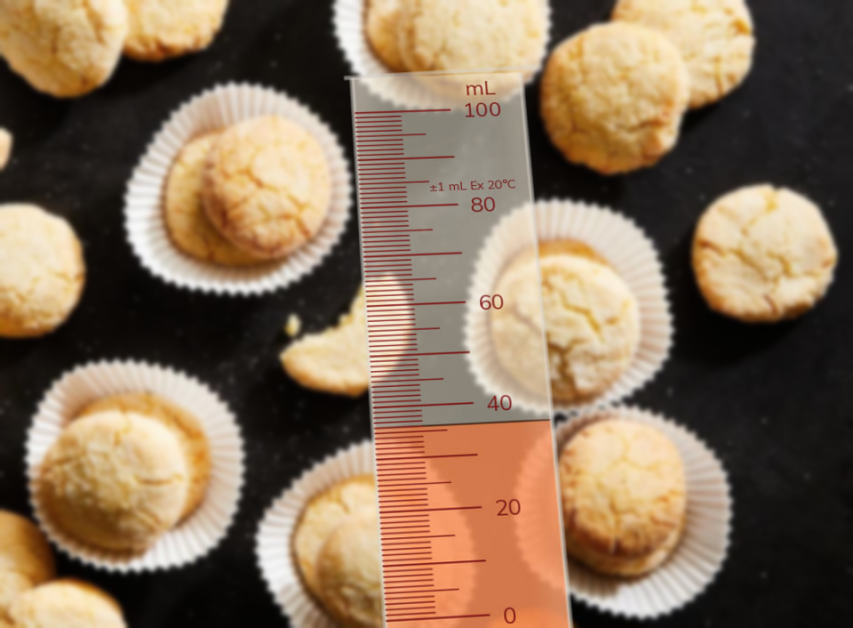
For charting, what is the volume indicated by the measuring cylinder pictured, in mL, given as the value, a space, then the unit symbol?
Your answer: 36 mL
